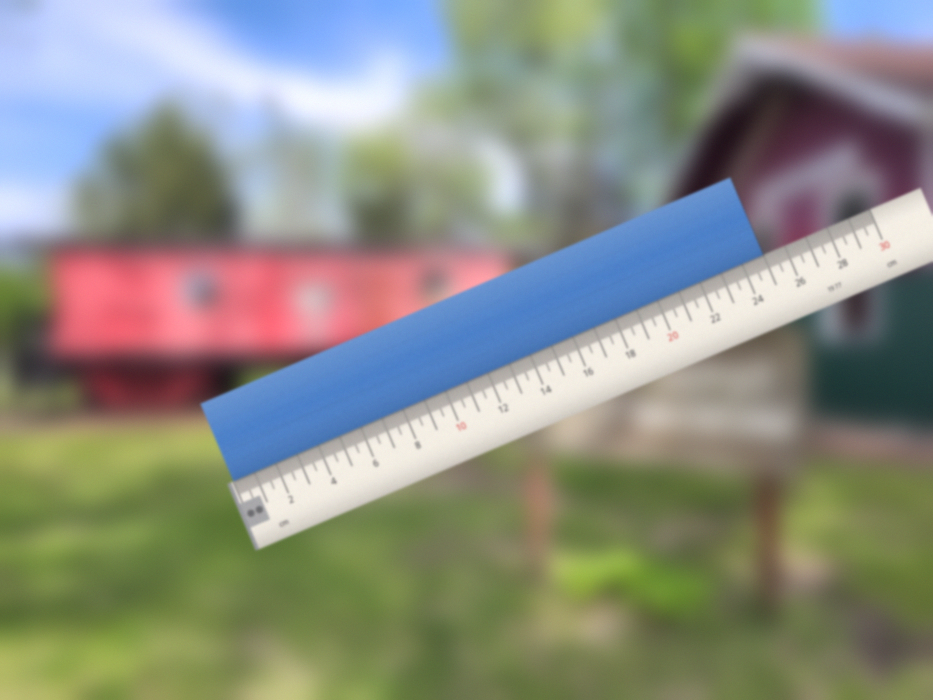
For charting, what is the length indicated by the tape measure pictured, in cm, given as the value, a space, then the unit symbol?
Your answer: 25 cm
